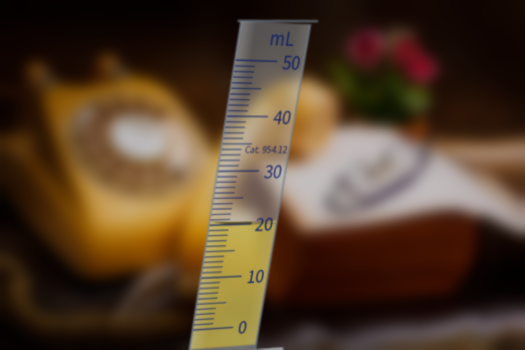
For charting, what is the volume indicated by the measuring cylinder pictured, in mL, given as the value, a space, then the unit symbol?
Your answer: 20 mL
